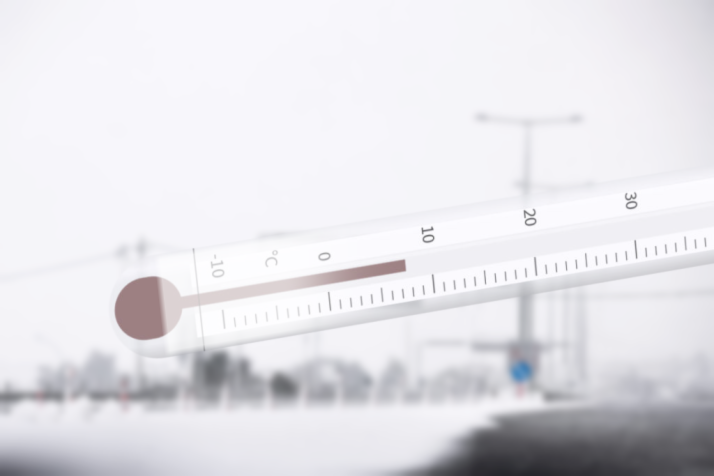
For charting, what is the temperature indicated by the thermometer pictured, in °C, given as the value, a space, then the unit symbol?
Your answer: 7.5 °C
